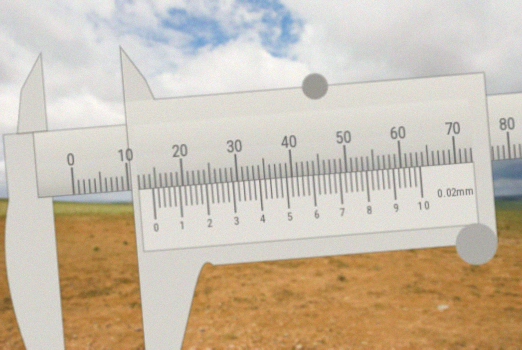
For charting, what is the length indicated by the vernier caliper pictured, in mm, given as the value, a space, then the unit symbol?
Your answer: 14.5 mm
